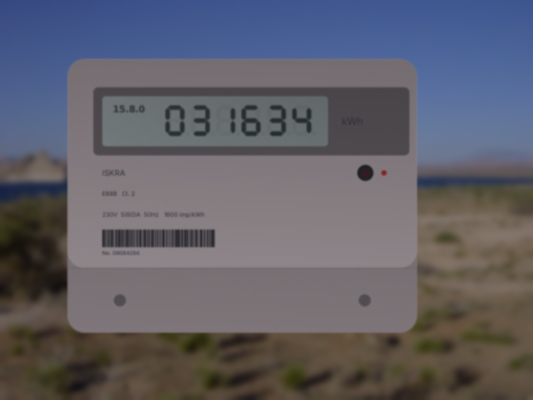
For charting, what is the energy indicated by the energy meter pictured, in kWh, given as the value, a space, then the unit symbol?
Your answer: 31634 kWh
